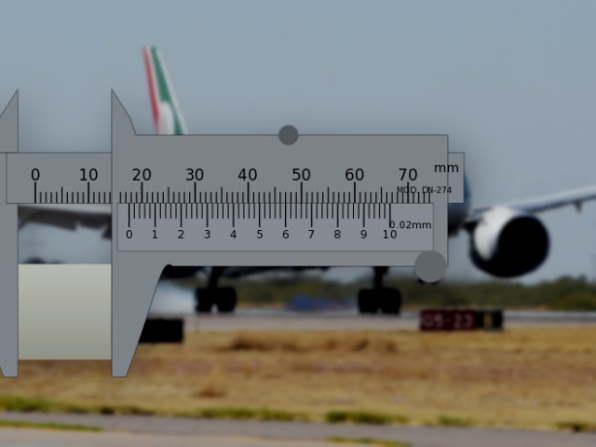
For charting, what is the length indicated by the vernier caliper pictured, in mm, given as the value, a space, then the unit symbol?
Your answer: 17.6 mm
